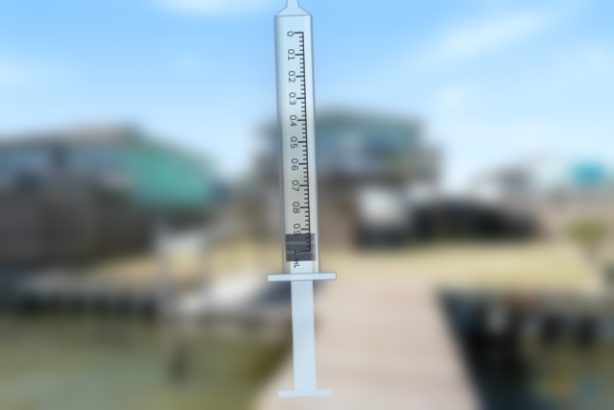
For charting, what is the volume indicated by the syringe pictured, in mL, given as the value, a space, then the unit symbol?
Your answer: 0.92 mL
